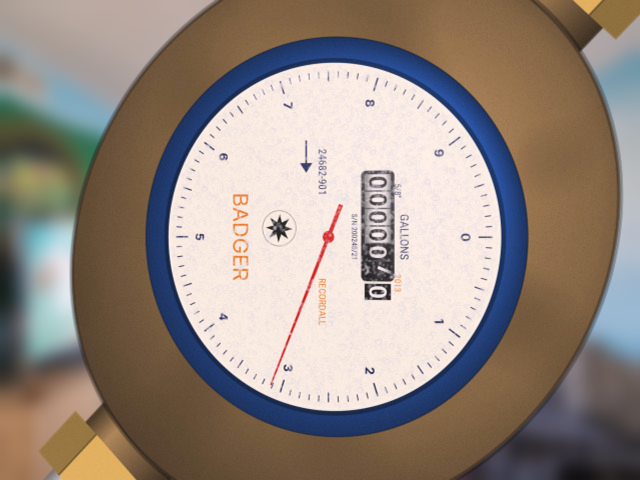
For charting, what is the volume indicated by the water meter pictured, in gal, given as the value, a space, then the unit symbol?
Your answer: 73.1 gal
